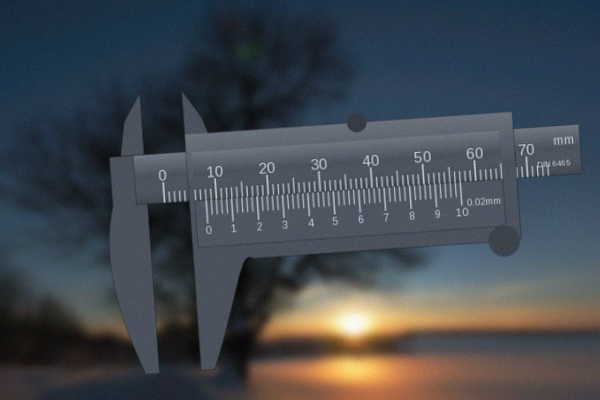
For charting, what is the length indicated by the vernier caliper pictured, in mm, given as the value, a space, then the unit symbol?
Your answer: 8.0 mm
